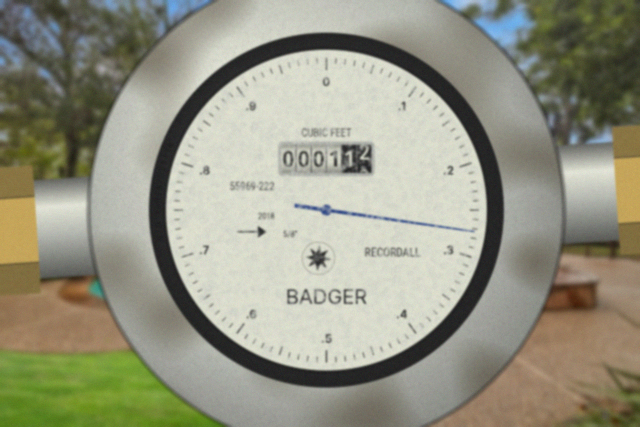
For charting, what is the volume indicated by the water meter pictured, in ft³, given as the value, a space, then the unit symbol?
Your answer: 112.27 ft³
